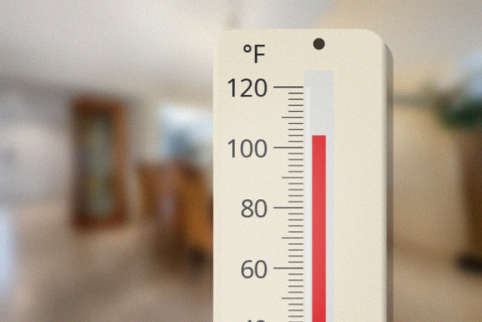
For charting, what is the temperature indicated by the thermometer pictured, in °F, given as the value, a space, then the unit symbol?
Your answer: 104 °F
